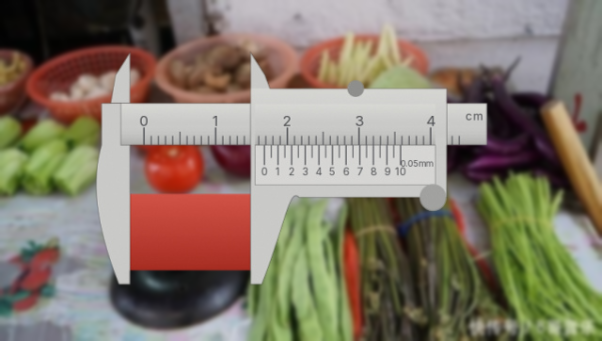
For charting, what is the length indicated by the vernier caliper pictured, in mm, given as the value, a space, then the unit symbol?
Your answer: 16.8 mm
